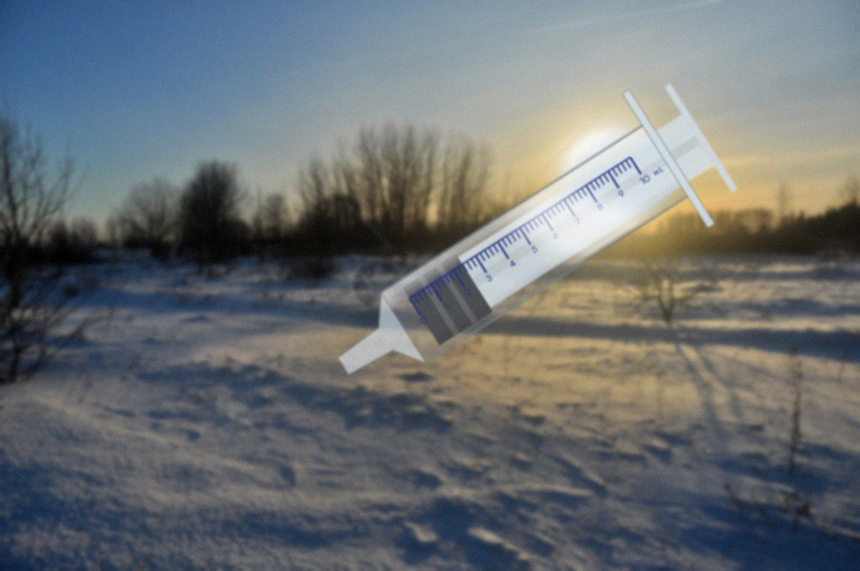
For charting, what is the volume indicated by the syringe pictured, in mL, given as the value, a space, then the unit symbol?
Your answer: 0 mL
